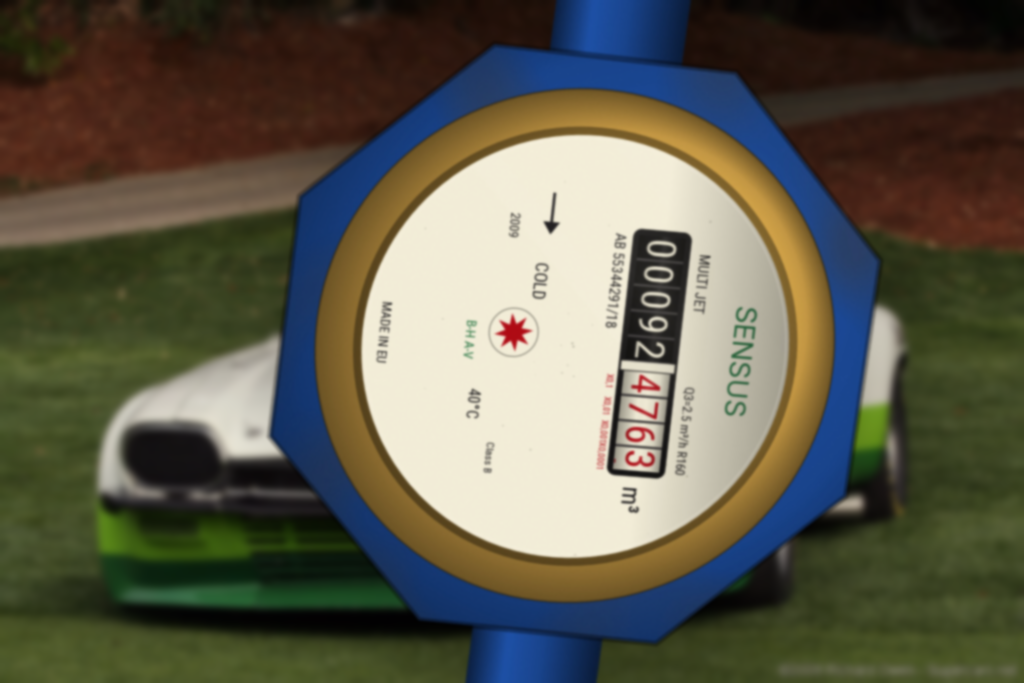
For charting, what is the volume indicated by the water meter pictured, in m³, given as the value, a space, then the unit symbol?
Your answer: 92.4763 m³
